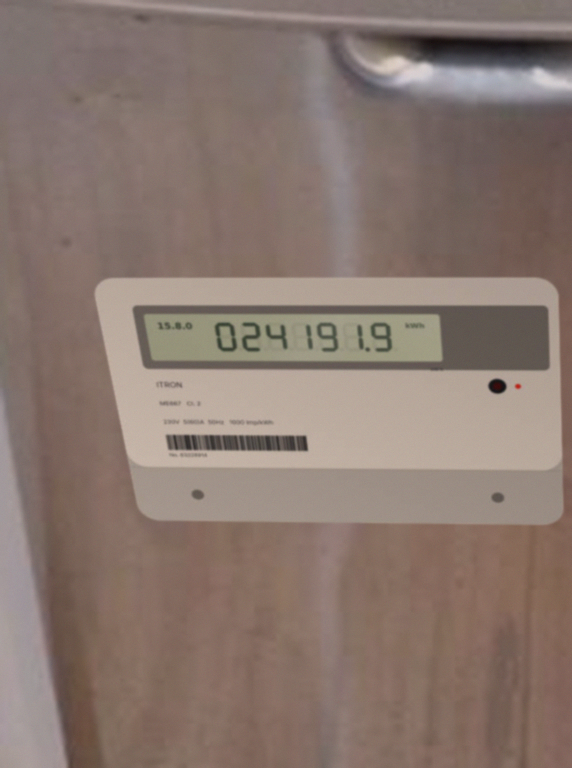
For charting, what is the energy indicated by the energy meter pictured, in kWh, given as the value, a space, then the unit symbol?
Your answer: 24191.9 kWh
